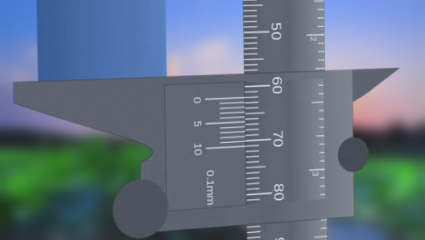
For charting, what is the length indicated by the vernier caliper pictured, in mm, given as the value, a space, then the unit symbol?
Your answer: 62.0 mm
